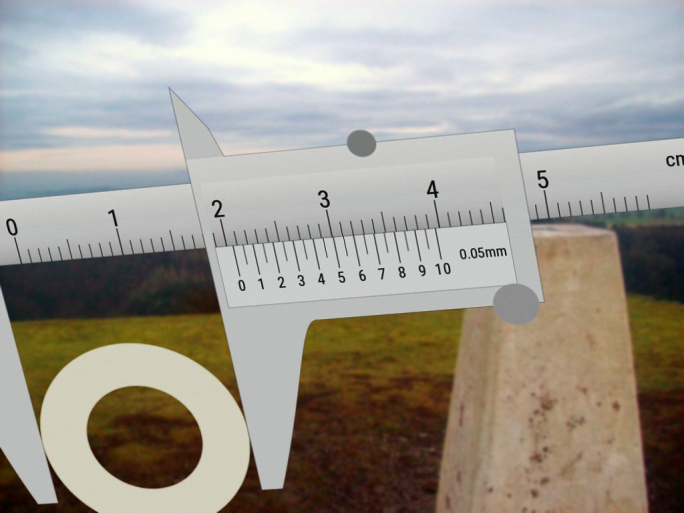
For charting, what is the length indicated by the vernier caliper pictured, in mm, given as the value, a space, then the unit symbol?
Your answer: 20.6 mm
